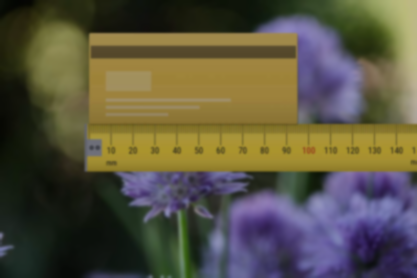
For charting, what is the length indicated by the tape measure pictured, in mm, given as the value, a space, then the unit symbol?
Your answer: 95 mm
